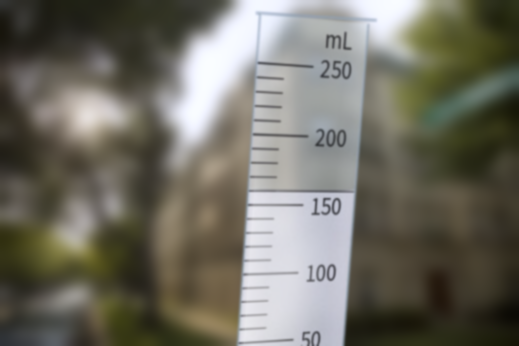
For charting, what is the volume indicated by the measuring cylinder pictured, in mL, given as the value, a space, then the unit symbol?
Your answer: 160 mL
